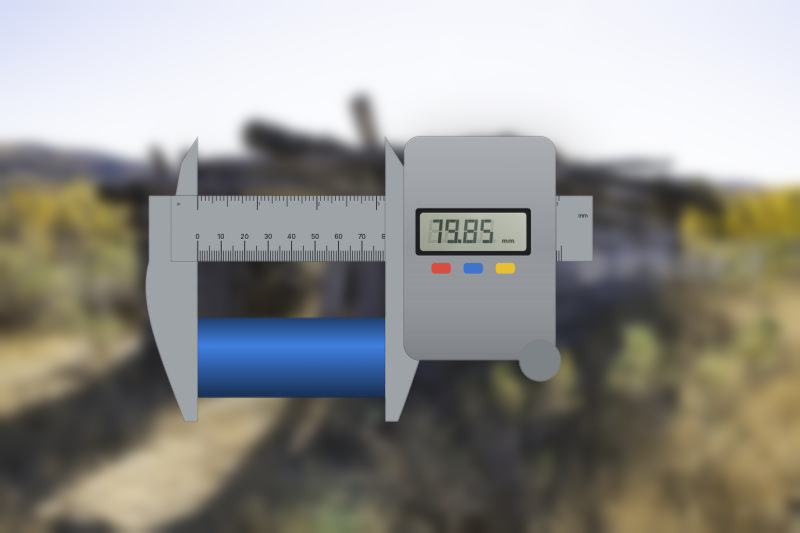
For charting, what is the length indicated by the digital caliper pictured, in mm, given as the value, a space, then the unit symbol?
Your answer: 79.85 mm
